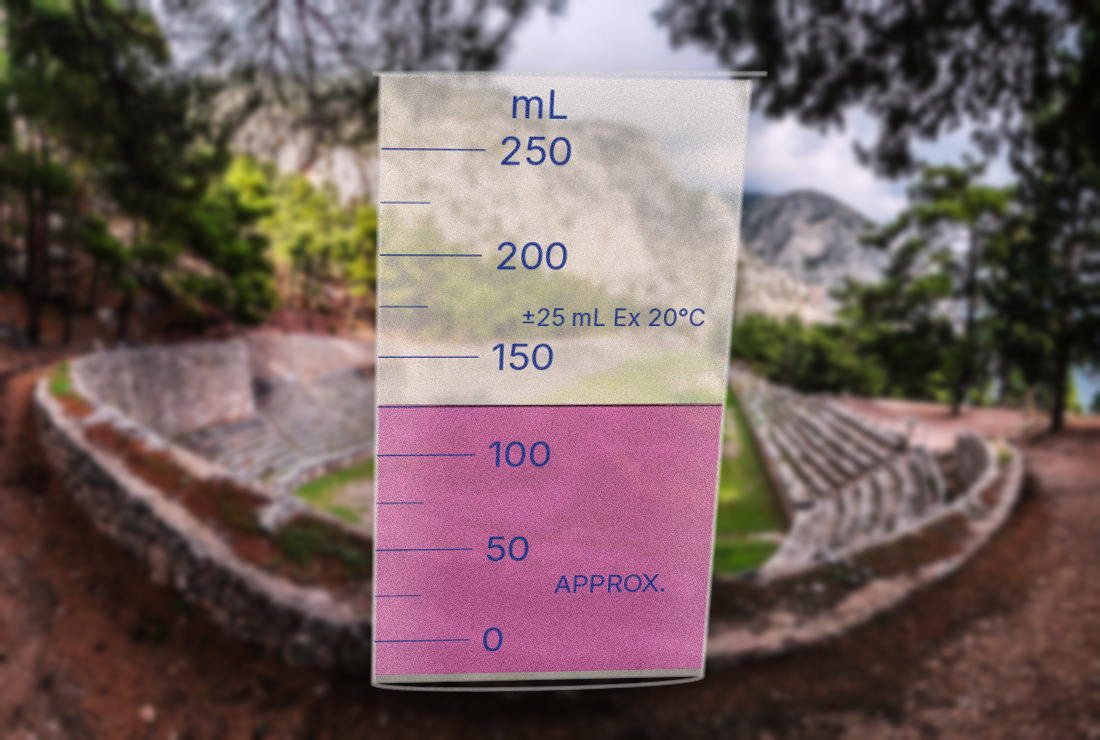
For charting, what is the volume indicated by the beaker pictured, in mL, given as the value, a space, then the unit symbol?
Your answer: 125 mL
